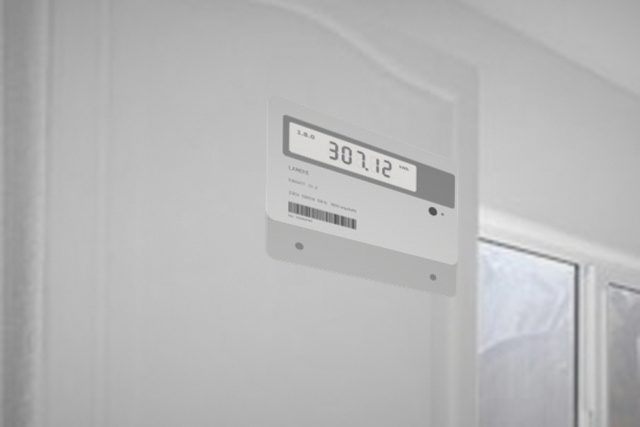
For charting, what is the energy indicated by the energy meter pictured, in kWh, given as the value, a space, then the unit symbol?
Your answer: 307.12 kWh
